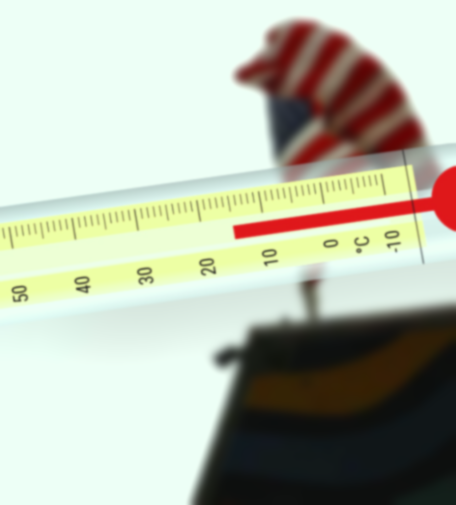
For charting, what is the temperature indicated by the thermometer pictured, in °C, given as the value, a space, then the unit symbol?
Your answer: 15 °C
